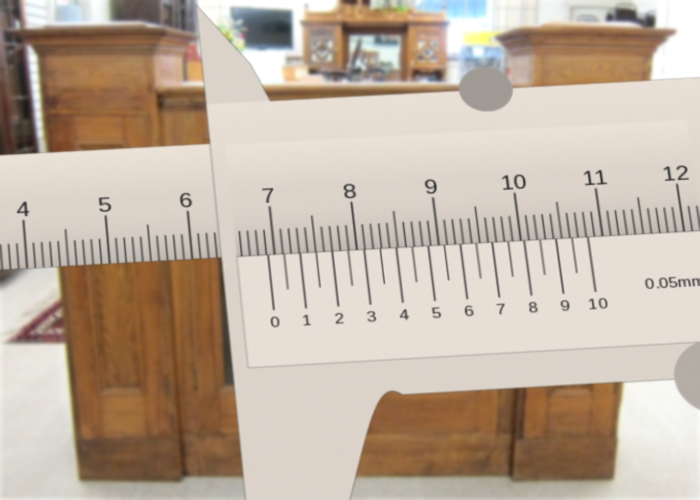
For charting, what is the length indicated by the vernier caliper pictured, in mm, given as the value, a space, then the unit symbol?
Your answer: 69.2 mm
